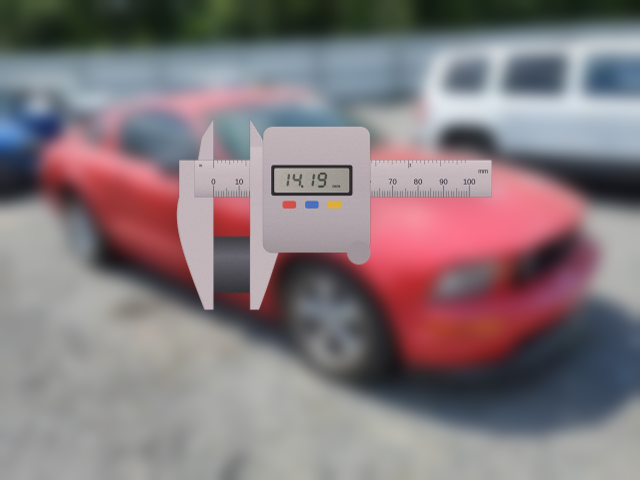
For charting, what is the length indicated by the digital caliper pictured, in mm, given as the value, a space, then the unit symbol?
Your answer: 14.19 mm
